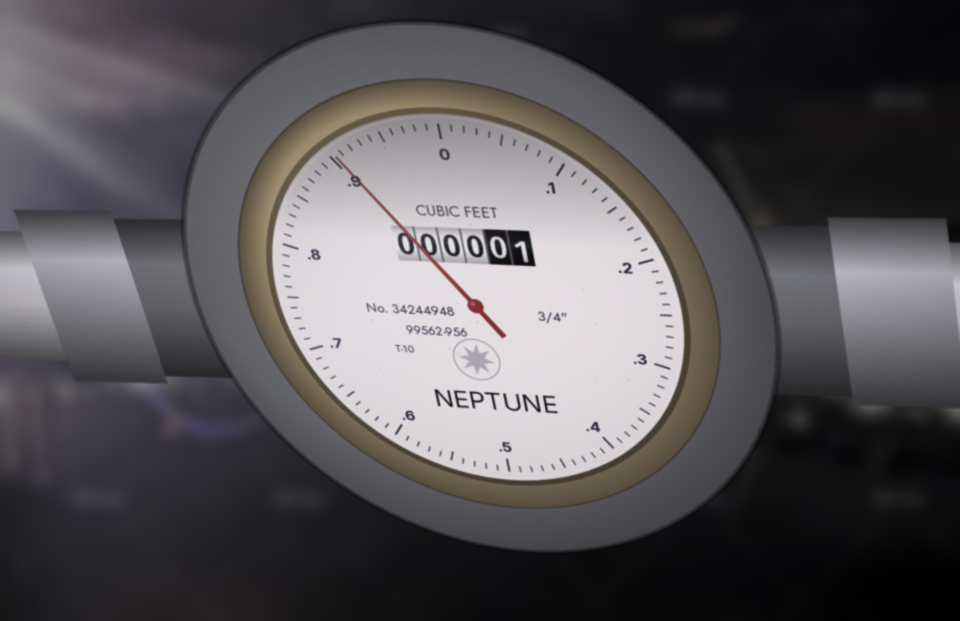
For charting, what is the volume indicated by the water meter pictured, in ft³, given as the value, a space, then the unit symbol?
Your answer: 0.90 ft³
